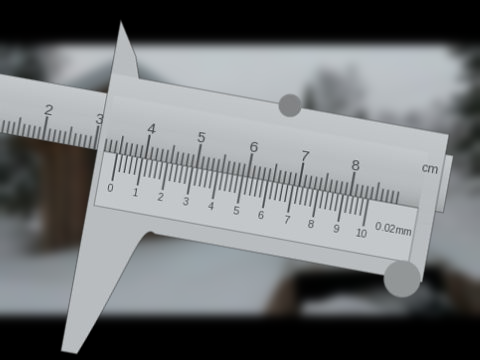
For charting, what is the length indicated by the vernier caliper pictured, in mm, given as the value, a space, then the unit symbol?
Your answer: 34.5 mm
